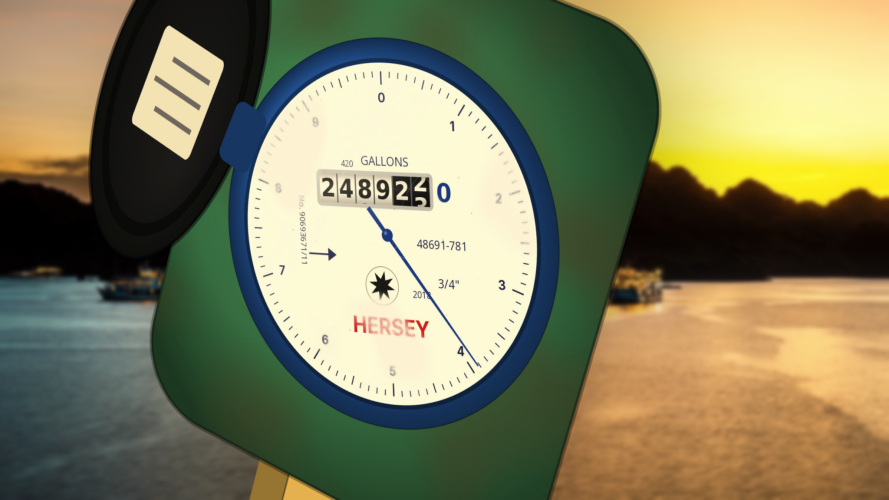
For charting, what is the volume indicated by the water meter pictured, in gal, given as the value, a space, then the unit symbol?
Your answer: 2489223.9 gal
